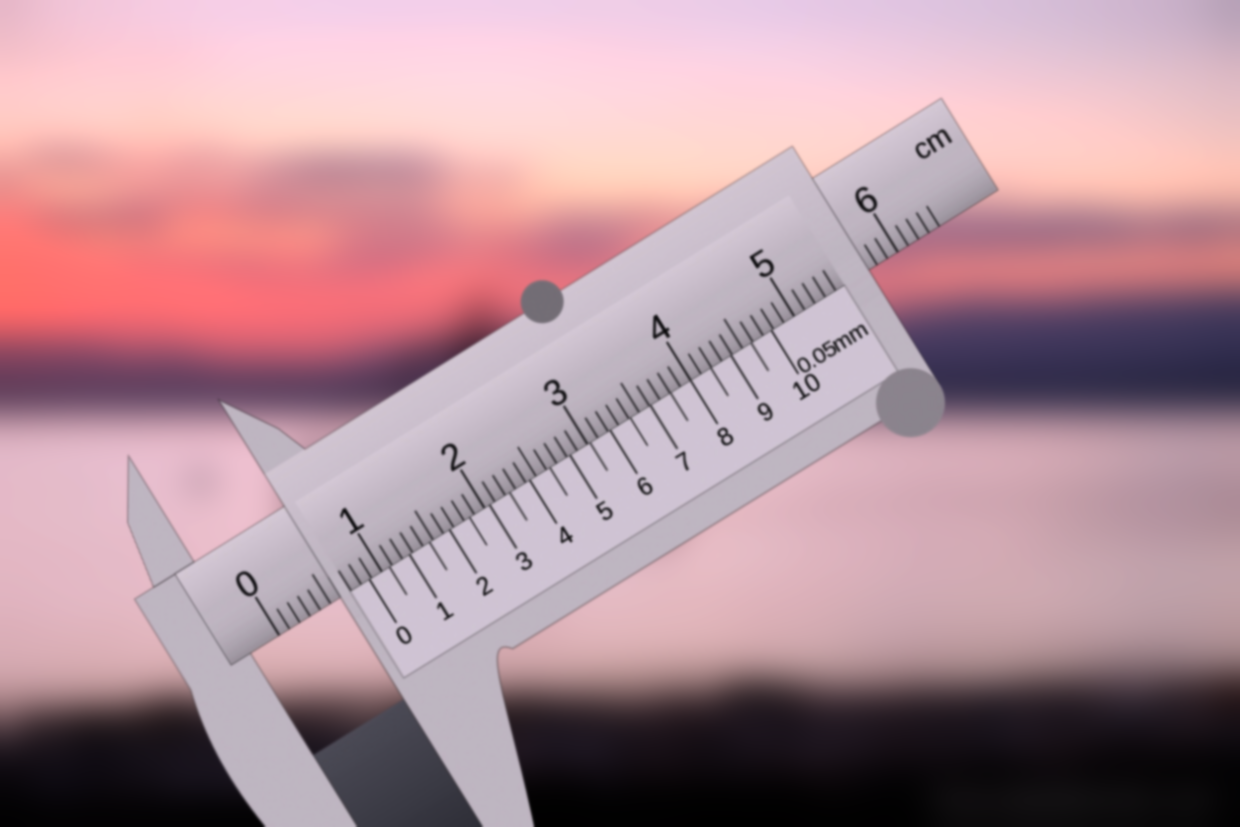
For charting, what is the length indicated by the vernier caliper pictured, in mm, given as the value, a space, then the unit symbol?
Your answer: 8.8 mm
